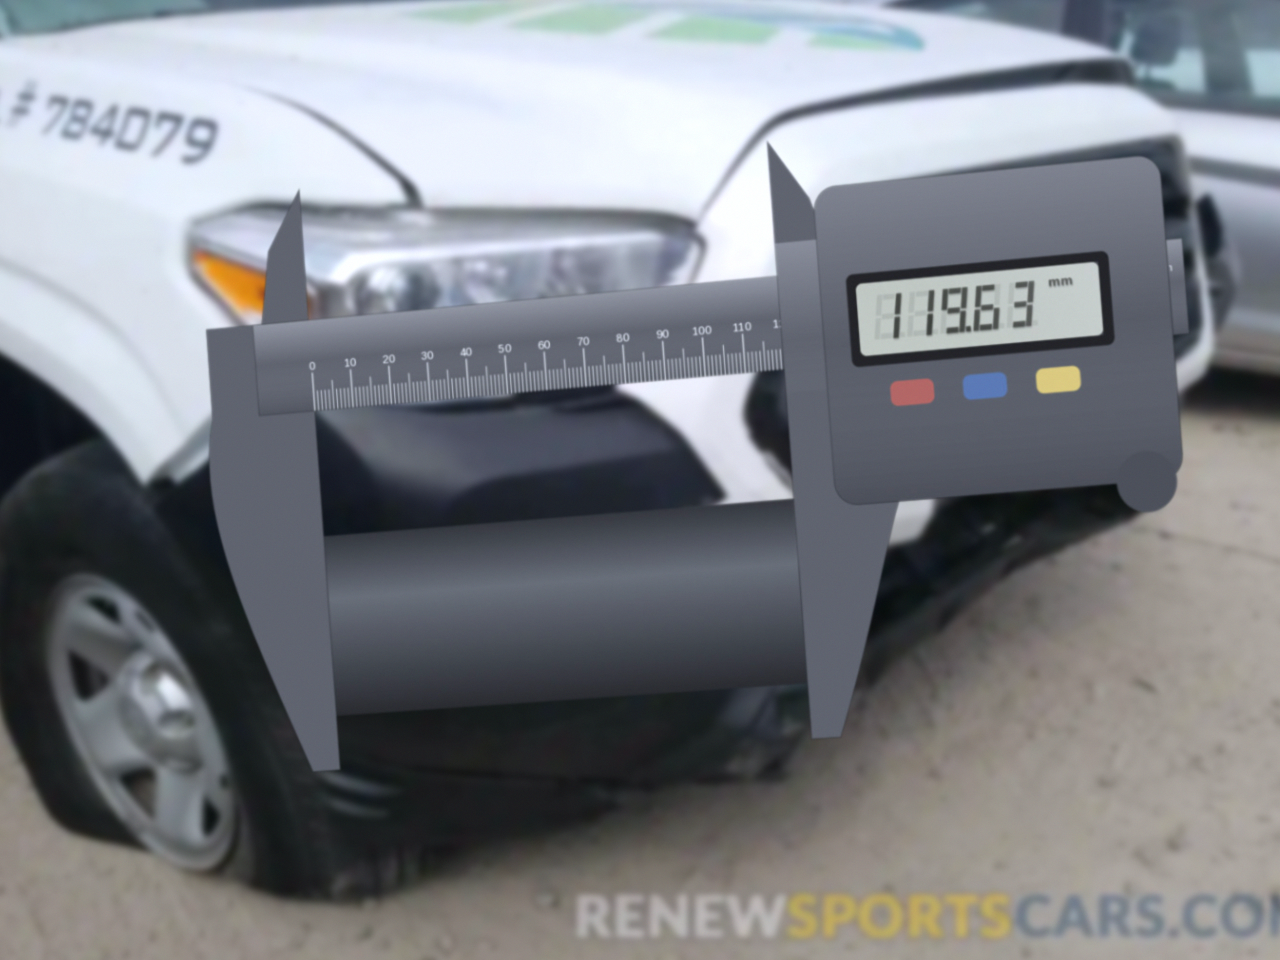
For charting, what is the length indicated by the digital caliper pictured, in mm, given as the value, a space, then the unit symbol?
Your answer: 119.63 mm
